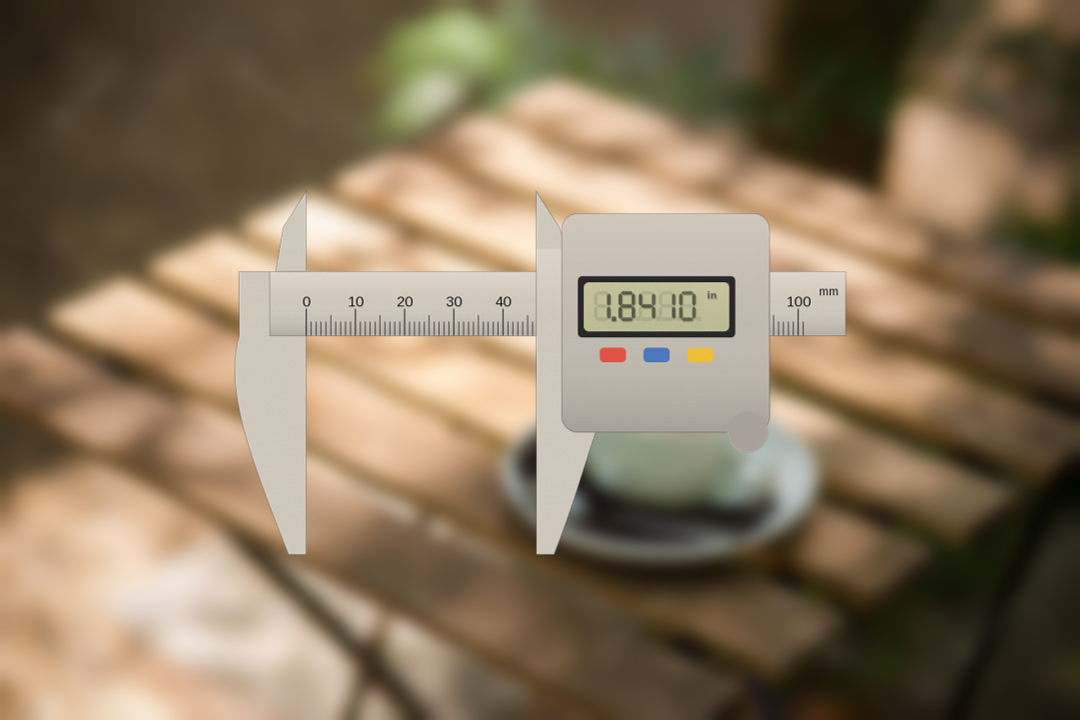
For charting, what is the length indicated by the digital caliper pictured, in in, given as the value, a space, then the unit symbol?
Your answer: 1.8410 in
